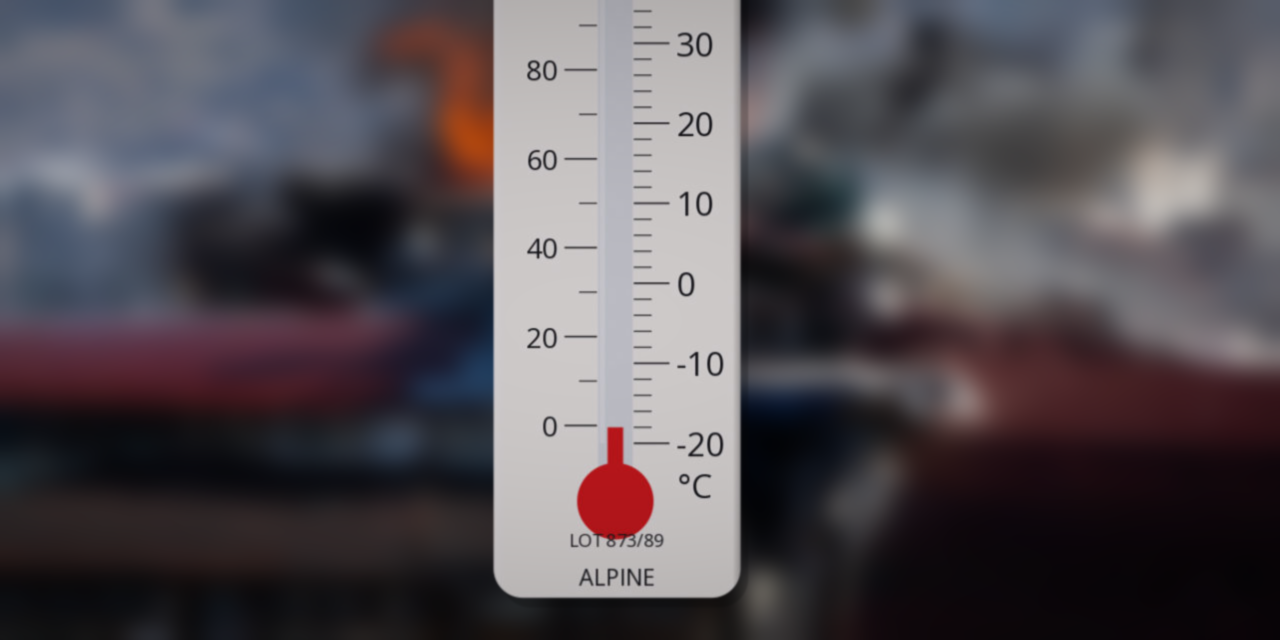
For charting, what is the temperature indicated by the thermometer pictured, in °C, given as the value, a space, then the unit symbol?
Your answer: -18 °C
